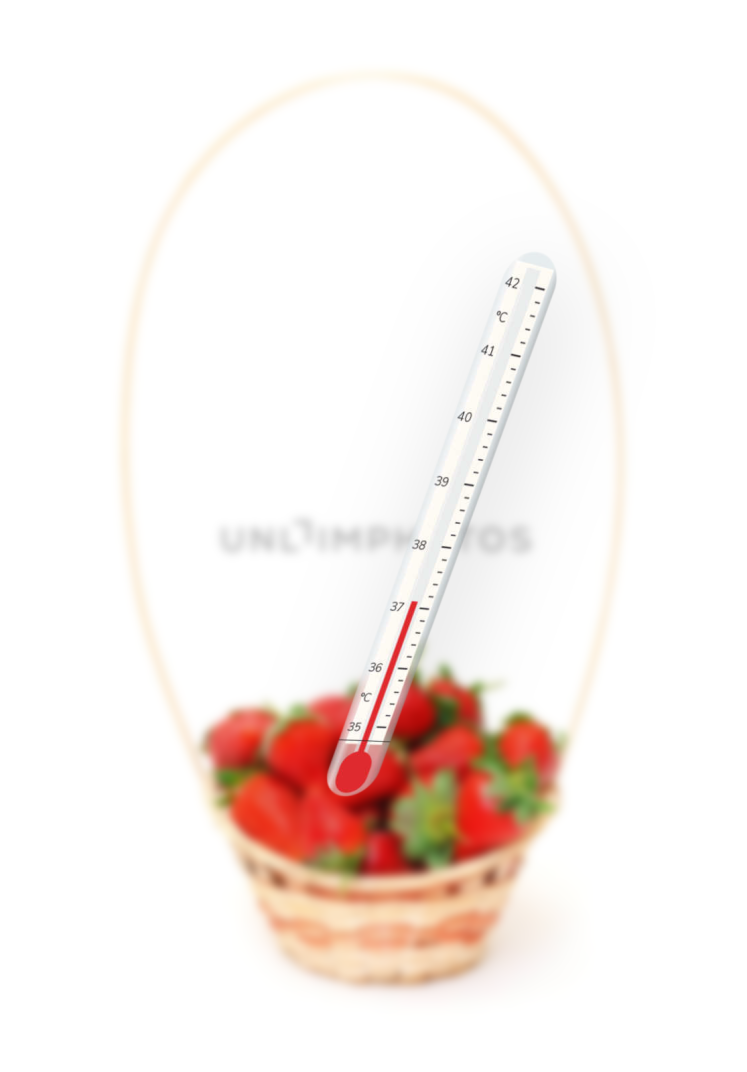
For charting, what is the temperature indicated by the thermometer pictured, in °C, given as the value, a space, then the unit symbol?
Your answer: 37.1 °C
